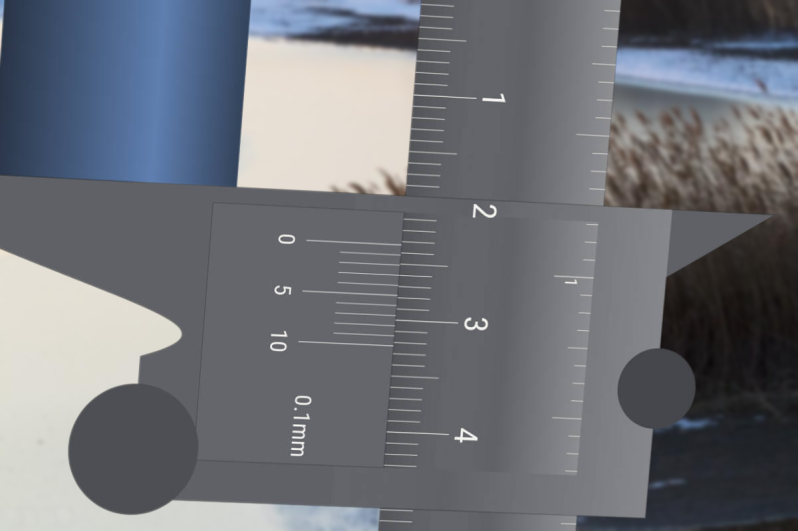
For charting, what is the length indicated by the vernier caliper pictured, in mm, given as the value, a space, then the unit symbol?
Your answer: 23.3 mm
